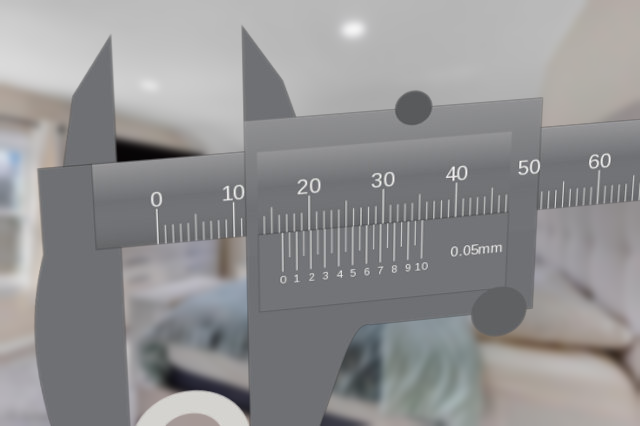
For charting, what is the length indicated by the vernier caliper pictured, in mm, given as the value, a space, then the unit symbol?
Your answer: 16.4 mm
